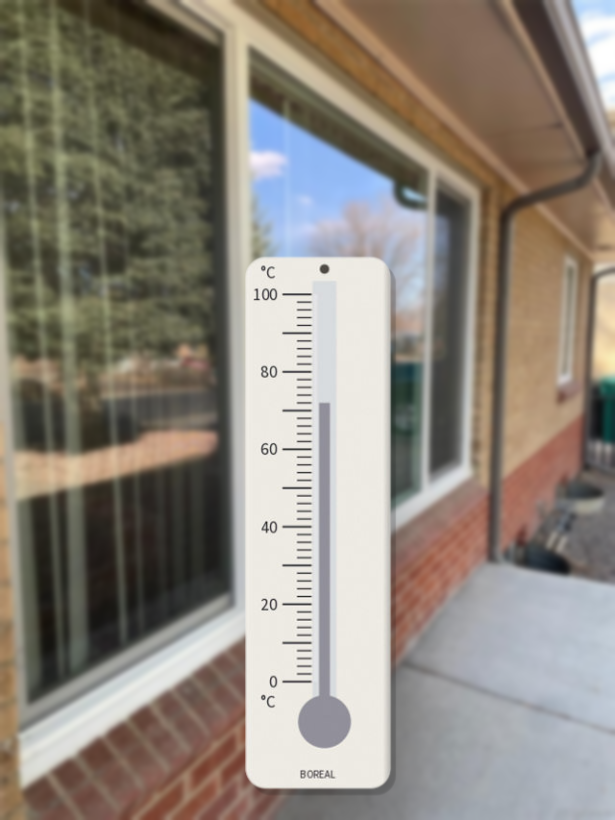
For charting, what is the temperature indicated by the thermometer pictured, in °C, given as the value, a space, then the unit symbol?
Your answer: 72 °C
